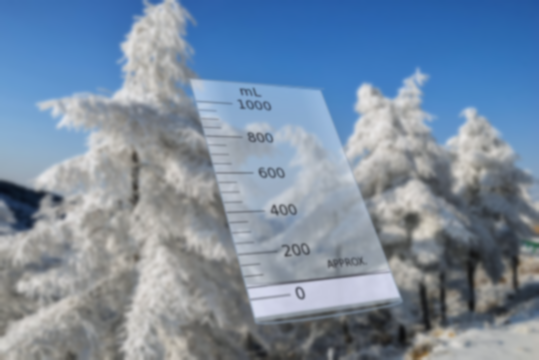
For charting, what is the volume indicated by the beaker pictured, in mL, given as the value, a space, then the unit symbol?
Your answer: 50 mL
